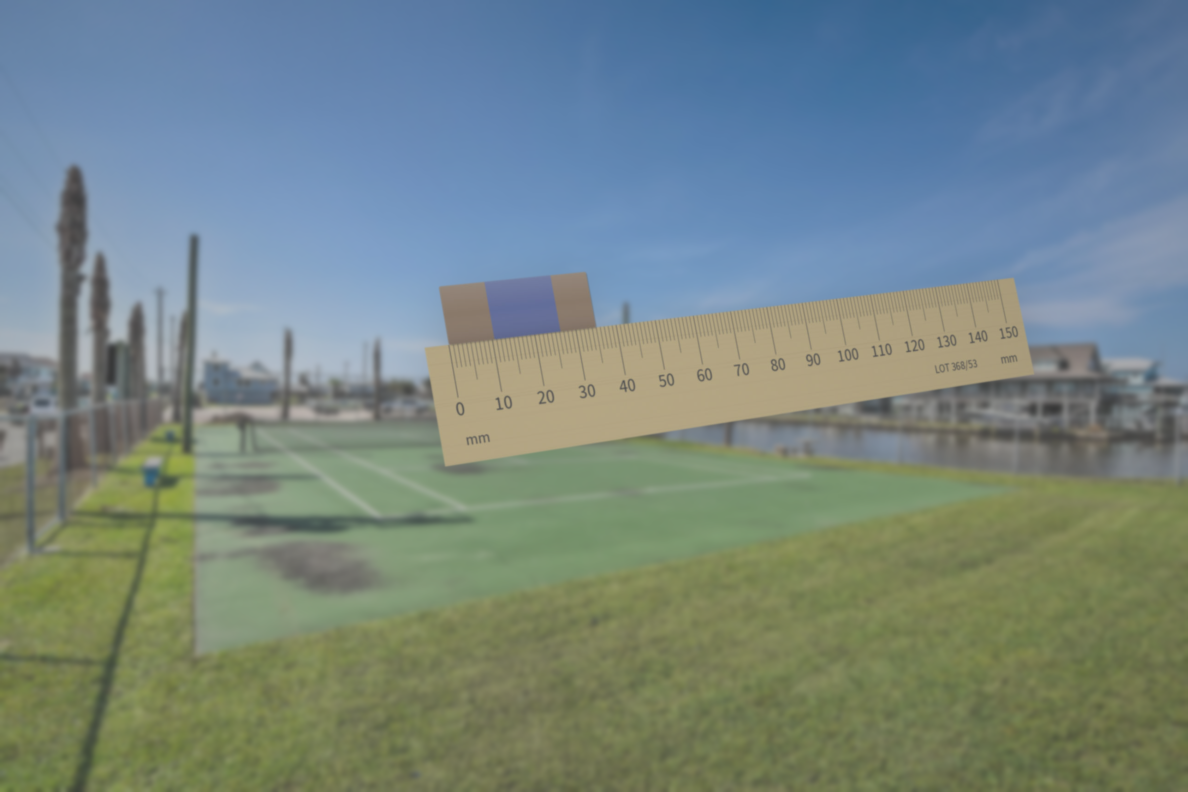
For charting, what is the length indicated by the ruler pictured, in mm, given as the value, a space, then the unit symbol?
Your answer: 35 mm
